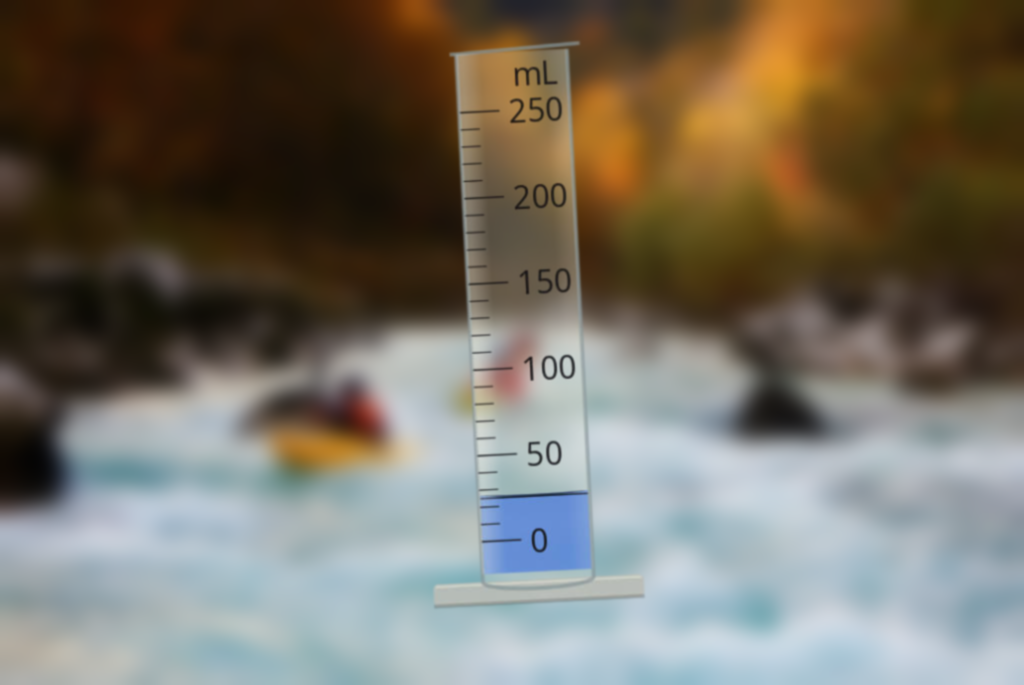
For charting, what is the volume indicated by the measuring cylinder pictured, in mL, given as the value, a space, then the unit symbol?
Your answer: 25 mL
